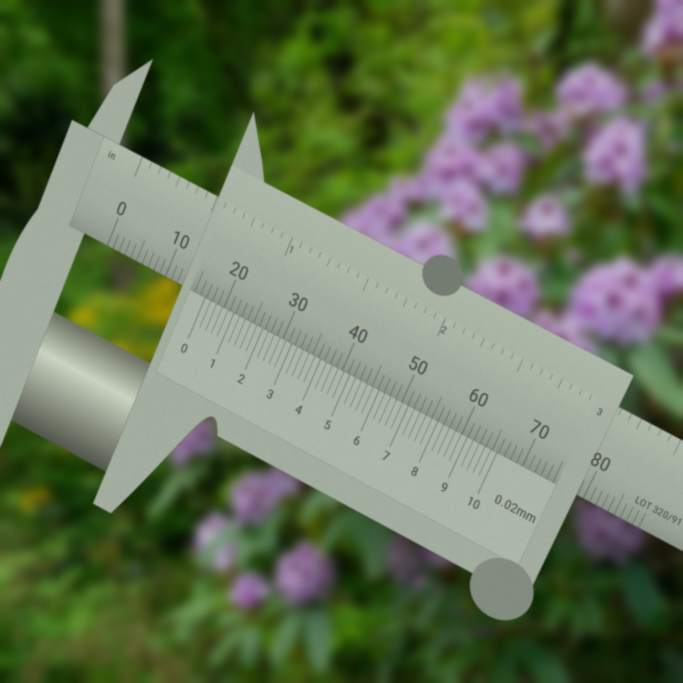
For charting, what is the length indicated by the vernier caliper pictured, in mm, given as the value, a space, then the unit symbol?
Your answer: 16.8 mm
